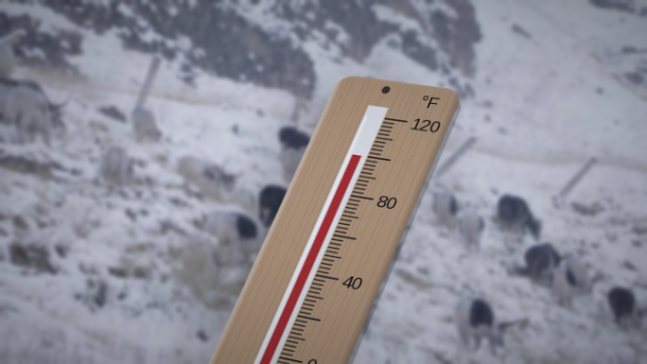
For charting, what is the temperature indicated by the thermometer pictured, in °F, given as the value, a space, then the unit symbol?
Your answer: 100 °F
